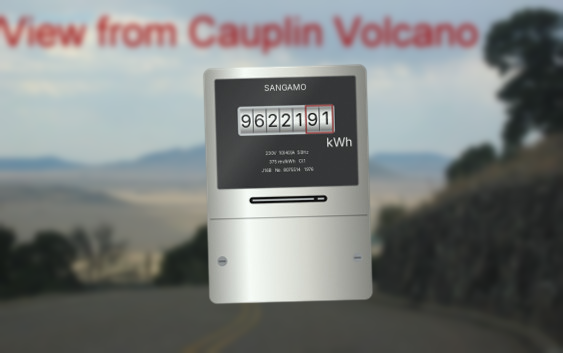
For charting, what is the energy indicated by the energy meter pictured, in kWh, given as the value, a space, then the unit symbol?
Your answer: 96221.91 kWh
